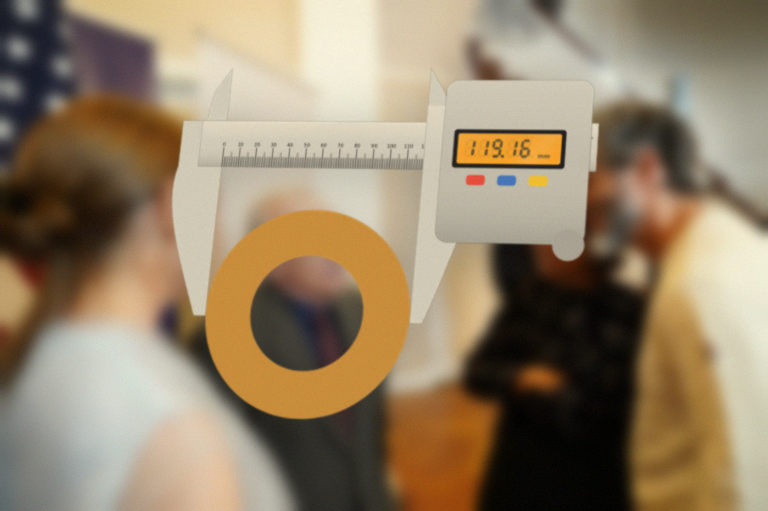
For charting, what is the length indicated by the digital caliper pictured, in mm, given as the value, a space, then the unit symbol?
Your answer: 119.16 mm
